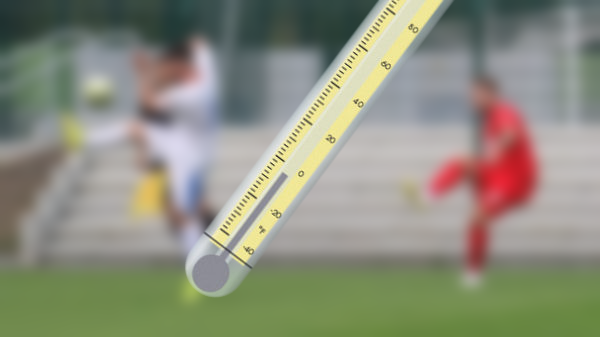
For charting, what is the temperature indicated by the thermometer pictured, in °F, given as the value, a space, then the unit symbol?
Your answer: -4 °F
